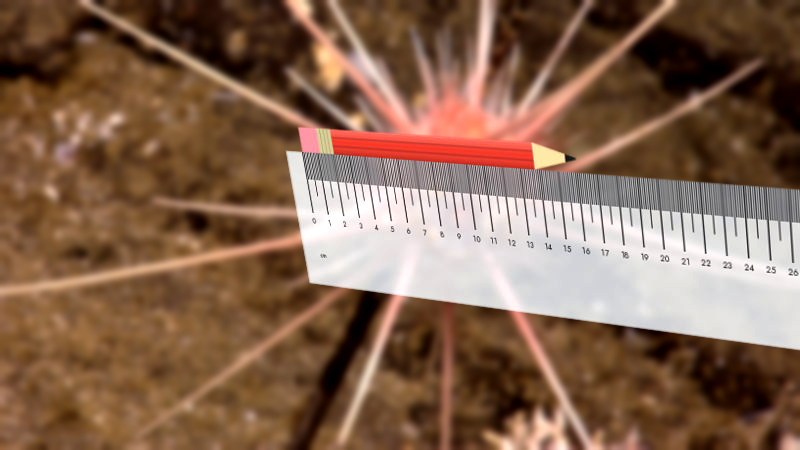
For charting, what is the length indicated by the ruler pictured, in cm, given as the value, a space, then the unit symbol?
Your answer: 16 cm
